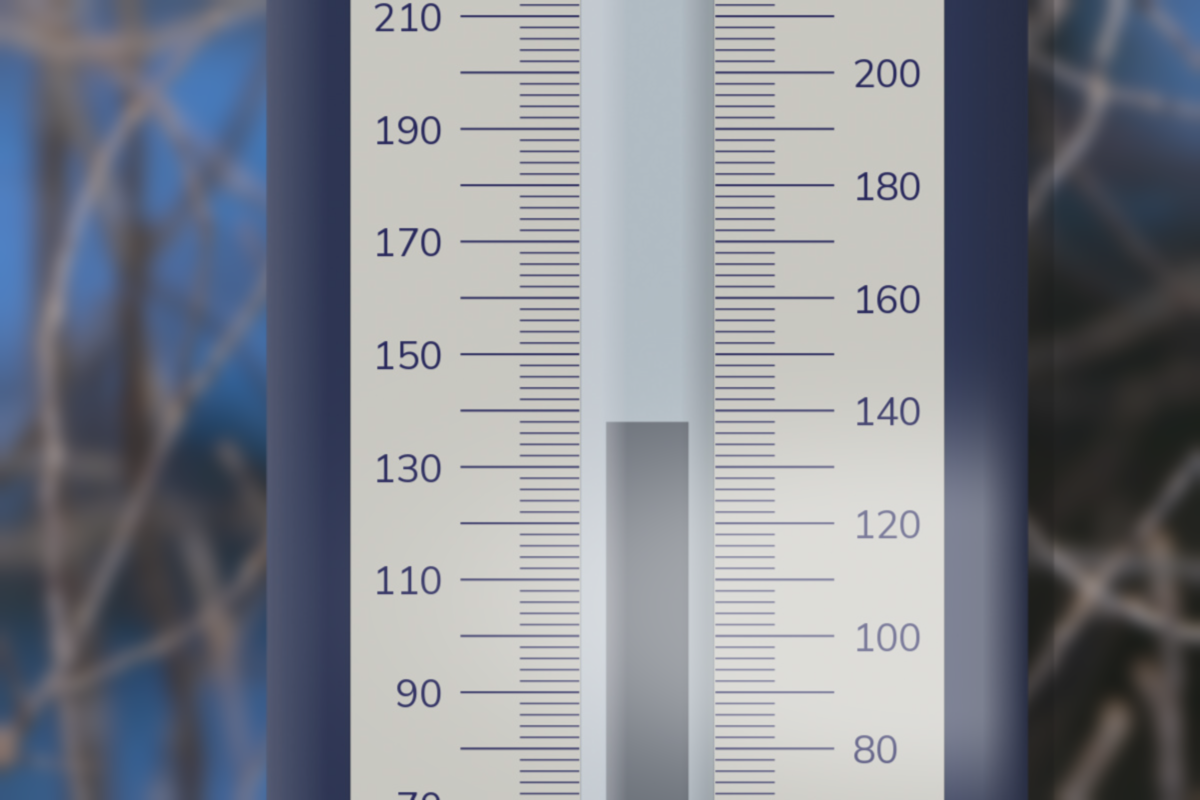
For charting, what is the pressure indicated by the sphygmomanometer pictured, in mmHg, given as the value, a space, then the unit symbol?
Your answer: 138 mmHg
